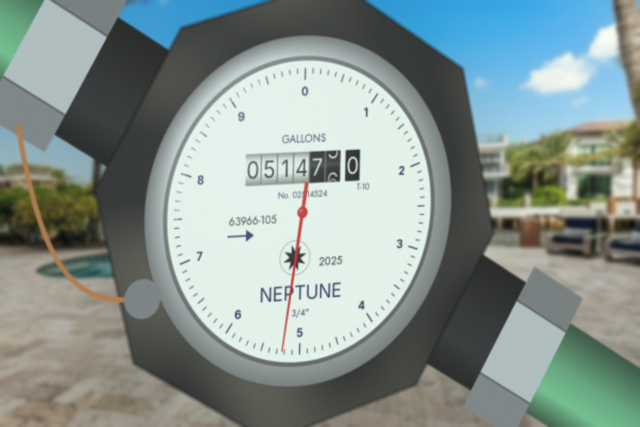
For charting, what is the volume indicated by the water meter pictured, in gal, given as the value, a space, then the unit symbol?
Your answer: 514755.2 gal
